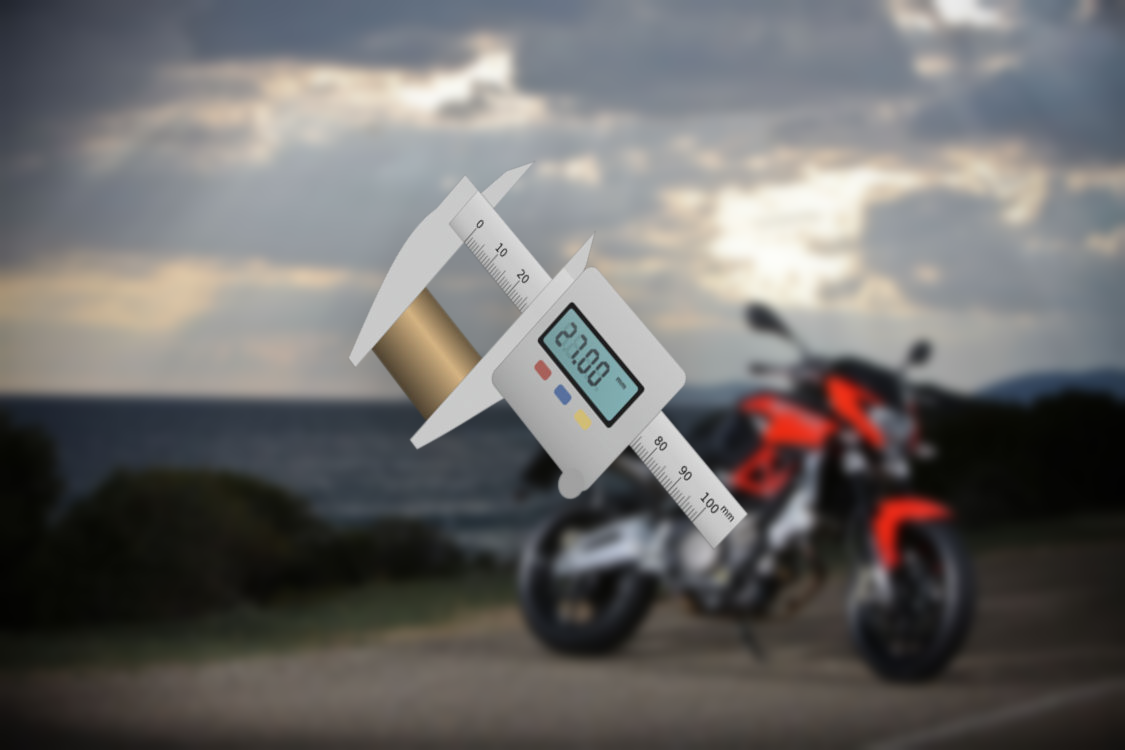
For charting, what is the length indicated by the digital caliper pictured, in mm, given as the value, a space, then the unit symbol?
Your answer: 27.00 mm
